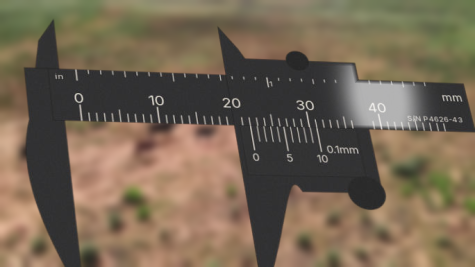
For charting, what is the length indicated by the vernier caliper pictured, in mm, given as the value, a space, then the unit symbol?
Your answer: 22.0 mm
